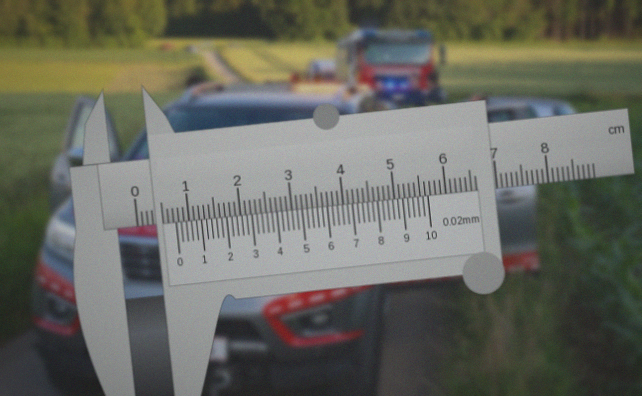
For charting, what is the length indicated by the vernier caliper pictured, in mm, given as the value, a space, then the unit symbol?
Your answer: 7.5 mm
